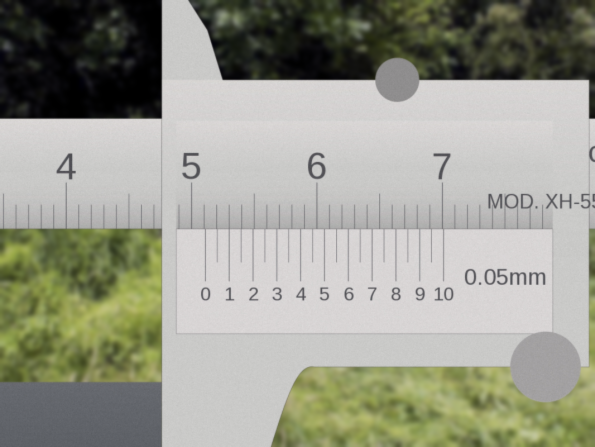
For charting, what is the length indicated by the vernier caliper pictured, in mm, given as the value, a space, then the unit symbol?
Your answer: 51.1 mm
